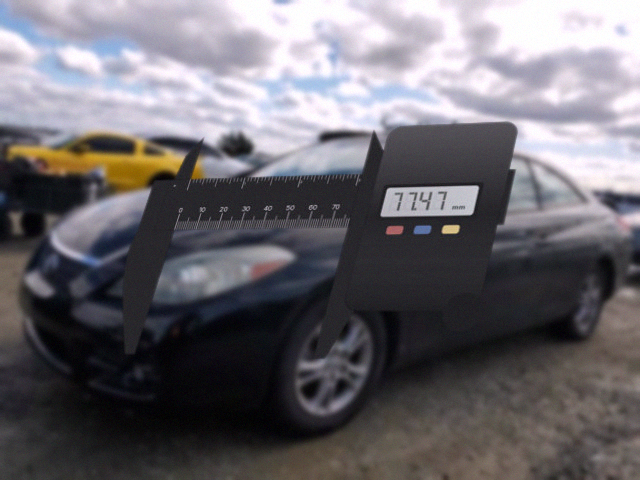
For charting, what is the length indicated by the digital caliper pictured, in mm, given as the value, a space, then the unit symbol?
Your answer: 77.47 mm
